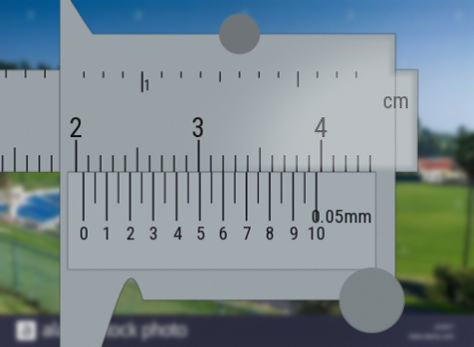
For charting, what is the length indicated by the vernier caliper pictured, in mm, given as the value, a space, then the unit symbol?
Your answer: 20.6 mm
